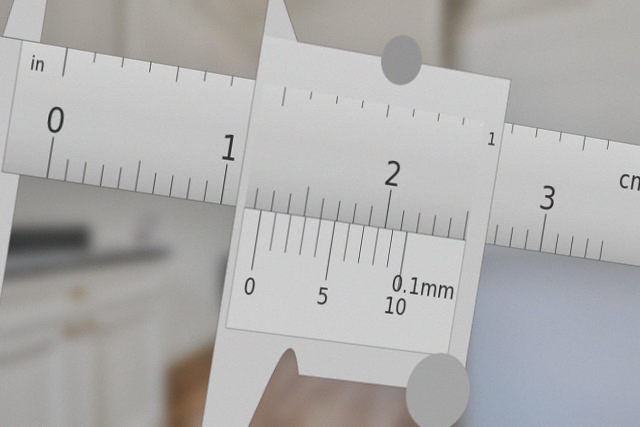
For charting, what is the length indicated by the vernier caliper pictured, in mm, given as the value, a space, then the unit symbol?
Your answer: 12.4 mm
